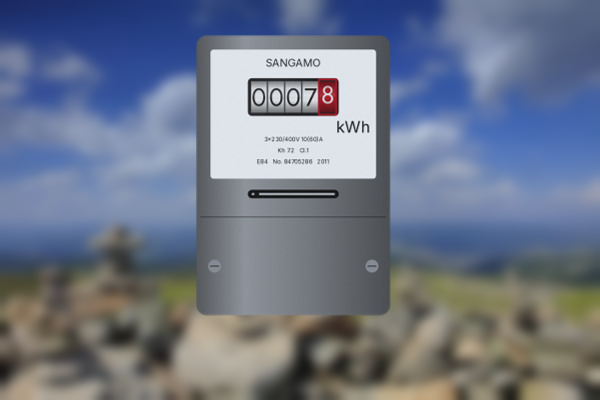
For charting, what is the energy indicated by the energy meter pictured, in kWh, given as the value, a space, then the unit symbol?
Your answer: 7.8 kWh
